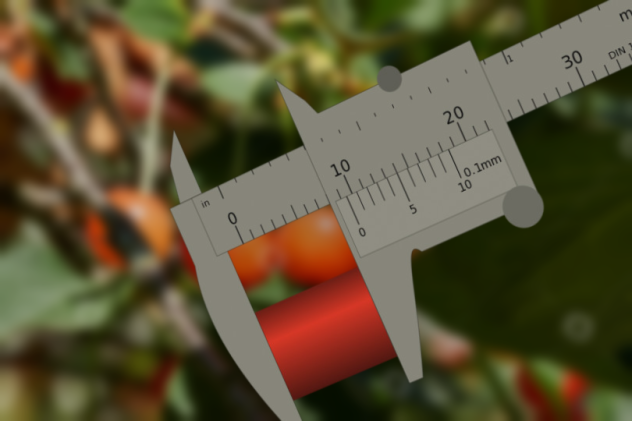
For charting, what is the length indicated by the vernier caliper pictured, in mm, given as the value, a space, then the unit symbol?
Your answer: 9.5 mm
